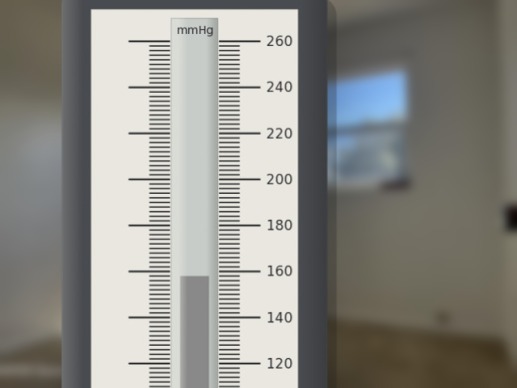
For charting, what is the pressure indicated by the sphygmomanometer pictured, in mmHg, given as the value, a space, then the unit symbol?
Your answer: 158 mmHg
